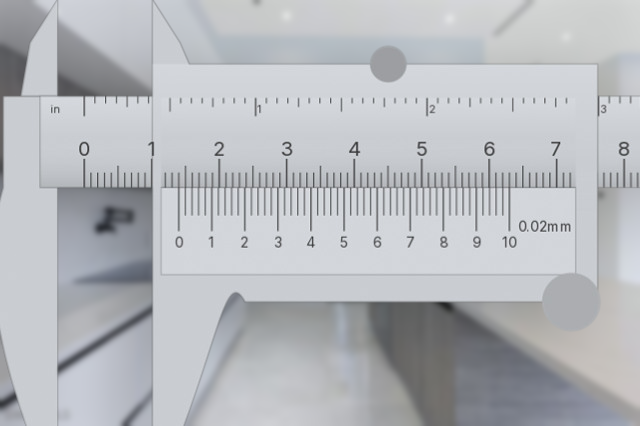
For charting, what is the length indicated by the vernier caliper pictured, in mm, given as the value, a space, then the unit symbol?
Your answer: 14.0 mm
